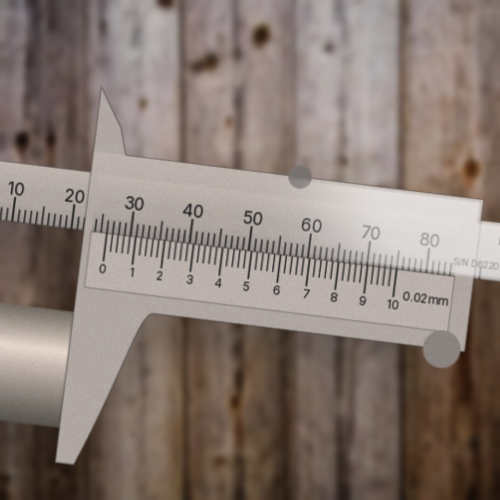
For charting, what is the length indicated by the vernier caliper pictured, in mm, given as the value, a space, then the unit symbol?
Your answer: 26.0 mm
